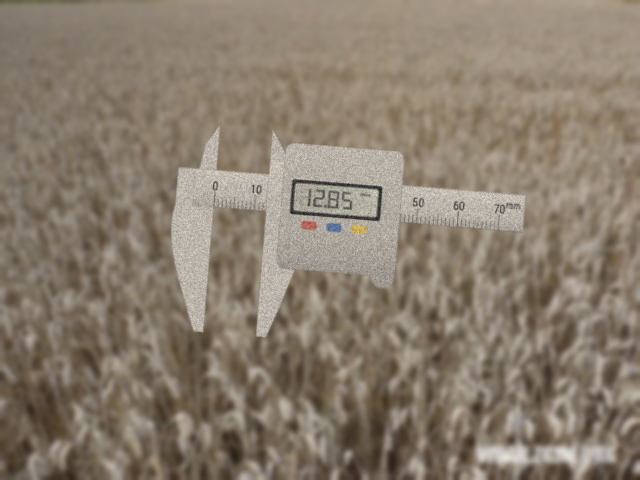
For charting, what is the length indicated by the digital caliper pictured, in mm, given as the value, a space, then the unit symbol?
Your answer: 12.85 mm
